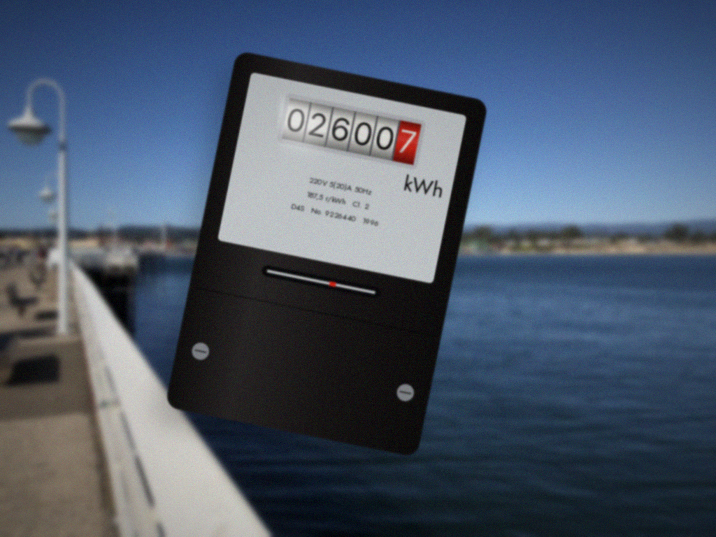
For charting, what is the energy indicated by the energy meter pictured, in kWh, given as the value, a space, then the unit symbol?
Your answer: 2600.7 kWh
